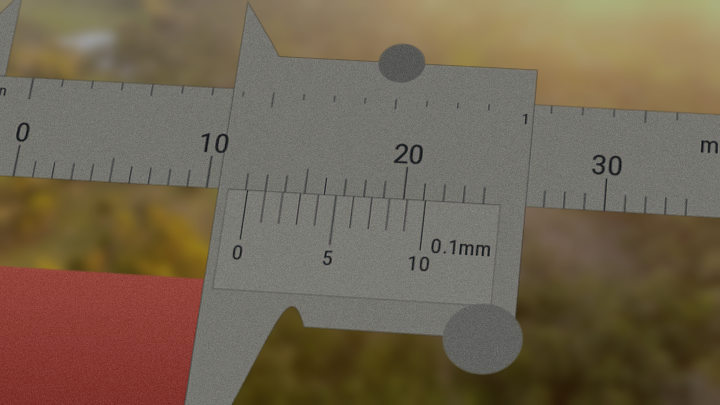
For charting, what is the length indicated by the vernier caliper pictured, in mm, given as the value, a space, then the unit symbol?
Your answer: 12.1 mm
